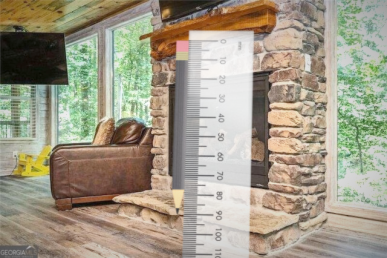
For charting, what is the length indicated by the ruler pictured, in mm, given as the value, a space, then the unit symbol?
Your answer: 90 mm
